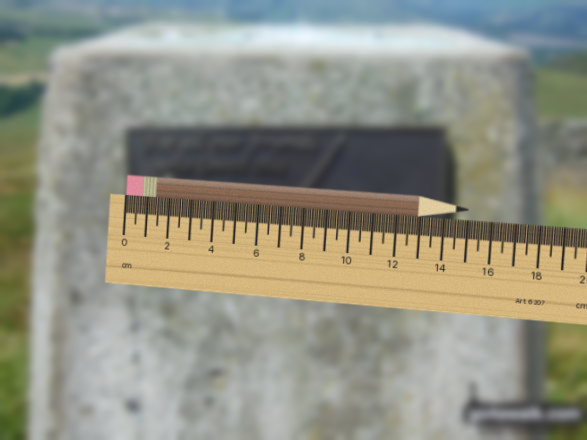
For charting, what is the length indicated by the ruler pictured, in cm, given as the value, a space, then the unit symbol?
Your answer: 15 cm
